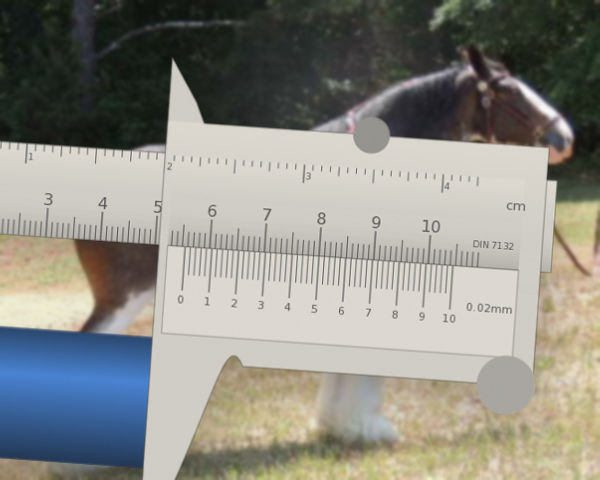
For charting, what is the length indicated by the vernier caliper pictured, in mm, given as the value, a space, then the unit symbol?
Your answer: 55.5 mm
